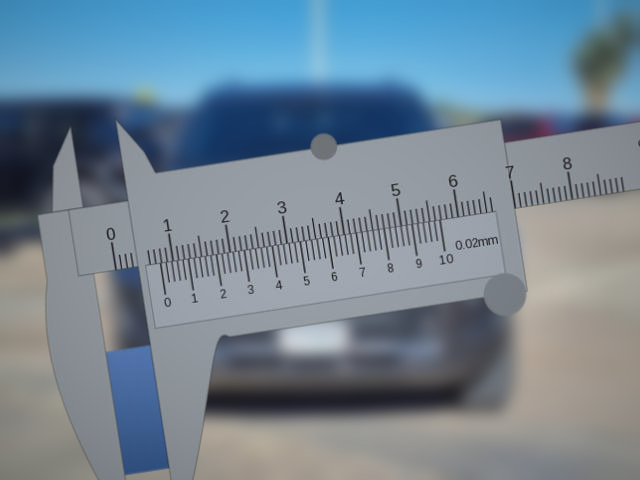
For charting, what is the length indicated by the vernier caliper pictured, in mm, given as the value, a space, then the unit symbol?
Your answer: 7.8 mm
